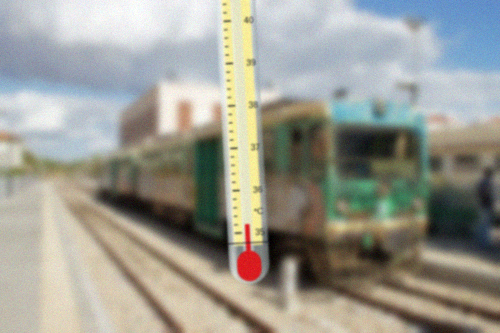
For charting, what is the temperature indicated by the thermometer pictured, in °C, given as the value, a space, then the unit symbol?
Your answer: 35.2 °C
